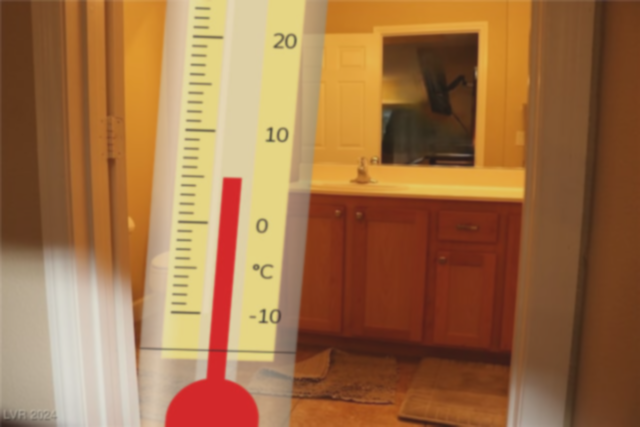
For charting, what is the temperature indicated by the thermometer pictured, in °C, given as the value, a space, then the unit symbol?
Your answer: 5 °C
